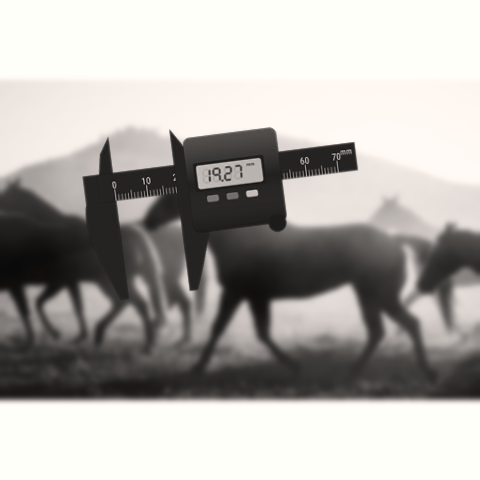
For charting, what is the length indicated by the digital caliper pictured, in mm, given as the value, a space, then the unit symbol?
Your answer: 19.27 mm
